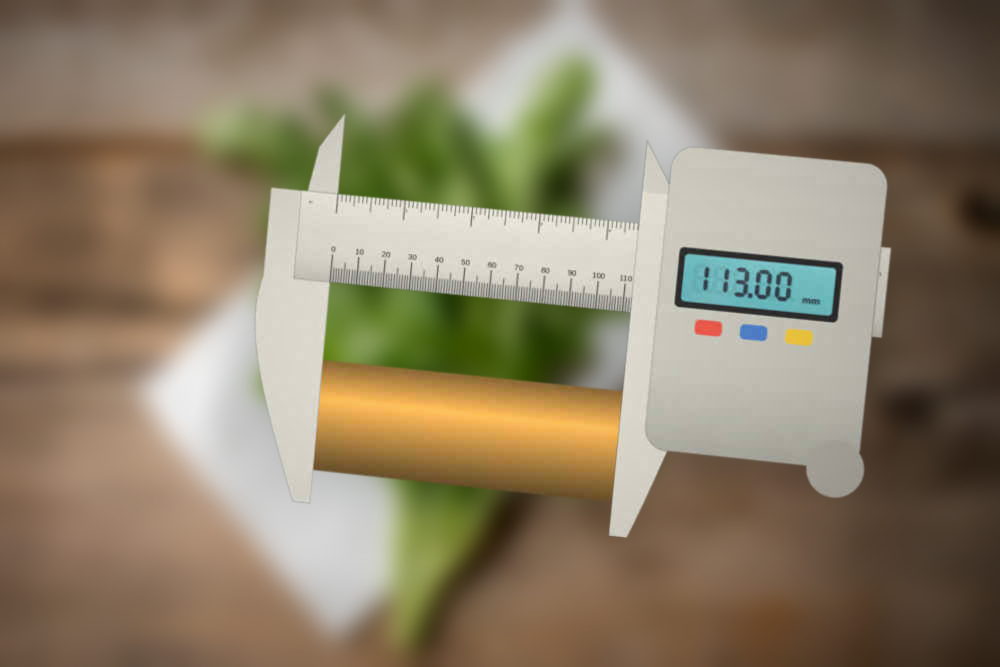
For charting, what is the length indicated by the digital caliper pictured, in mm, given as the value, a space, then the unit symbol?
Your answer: 113.00 mm
